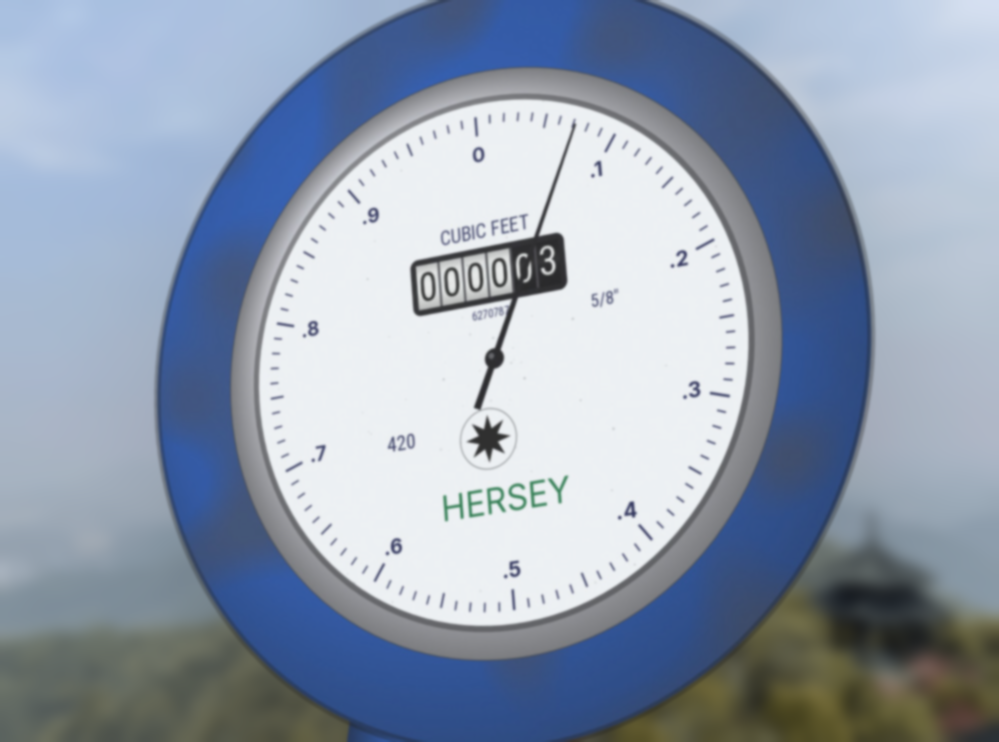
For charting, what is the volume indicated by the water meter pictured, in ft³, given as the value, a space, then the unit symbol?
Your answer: 3.07 ft³
